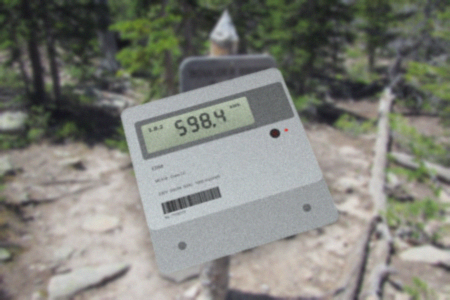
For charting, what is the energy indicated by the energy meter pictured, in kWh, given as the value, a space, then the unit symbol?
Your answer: 598.4 kWh
